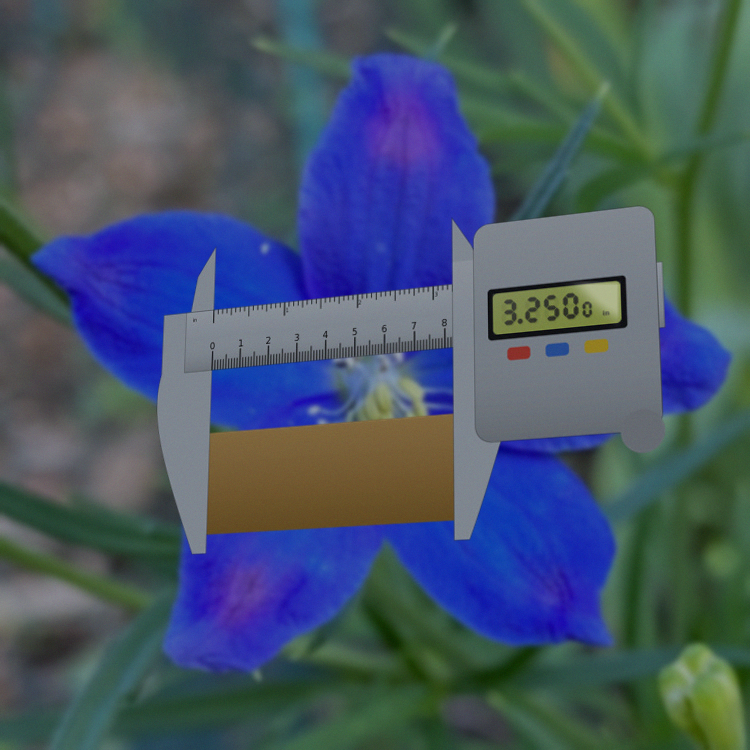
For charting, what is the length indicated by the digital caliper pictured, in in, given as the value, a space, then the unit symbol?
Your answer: 3.2500 in
